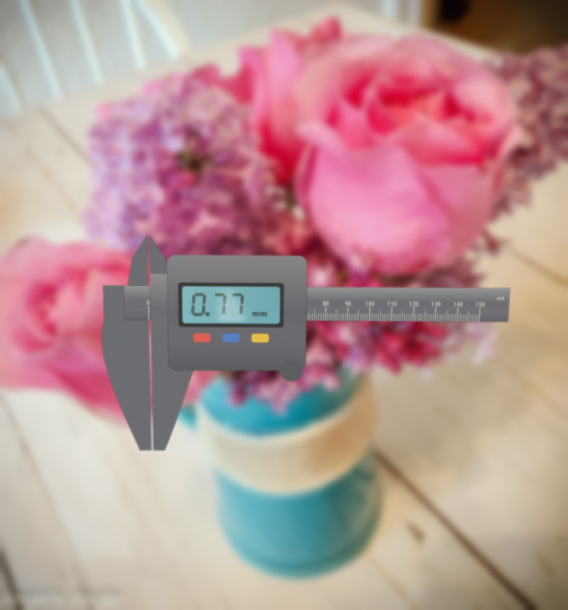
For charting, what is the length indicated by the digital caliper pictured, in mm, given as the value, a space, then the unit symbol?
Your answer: 0.77 mm
